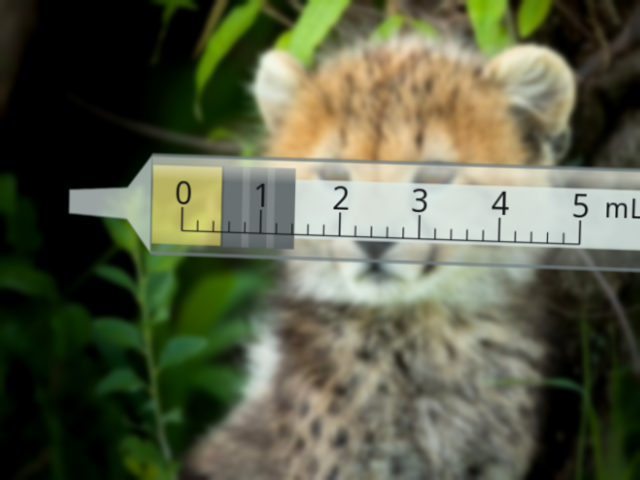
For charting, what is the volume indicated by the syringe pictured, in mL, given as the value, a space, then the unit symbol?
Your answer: 0.5 mL
